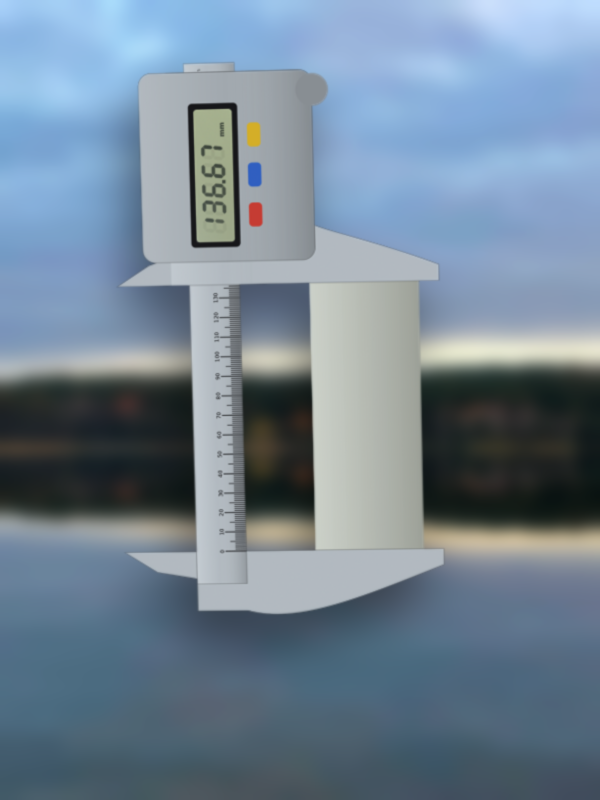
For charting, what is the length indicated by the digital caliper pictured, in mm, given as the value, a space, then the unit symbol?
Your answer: 136.67 mm
